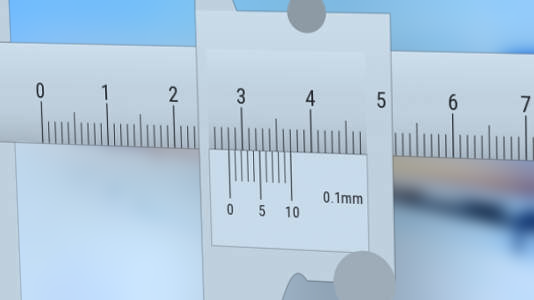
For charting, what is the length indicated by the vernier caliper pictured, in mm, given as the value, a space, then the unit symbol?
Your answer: 28.0 mm
